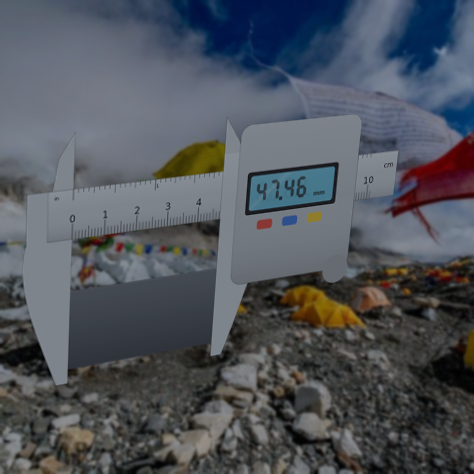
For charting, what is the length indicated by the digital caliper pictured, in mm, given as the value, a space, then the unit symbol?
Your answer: 47.46 mm
